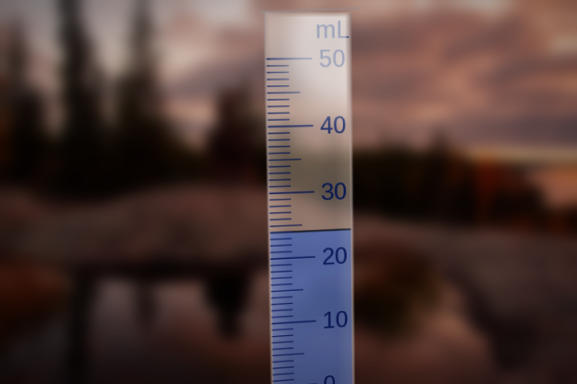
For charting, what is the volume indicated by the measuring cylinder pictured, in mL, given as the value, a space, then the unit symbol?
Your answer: 24 mL
